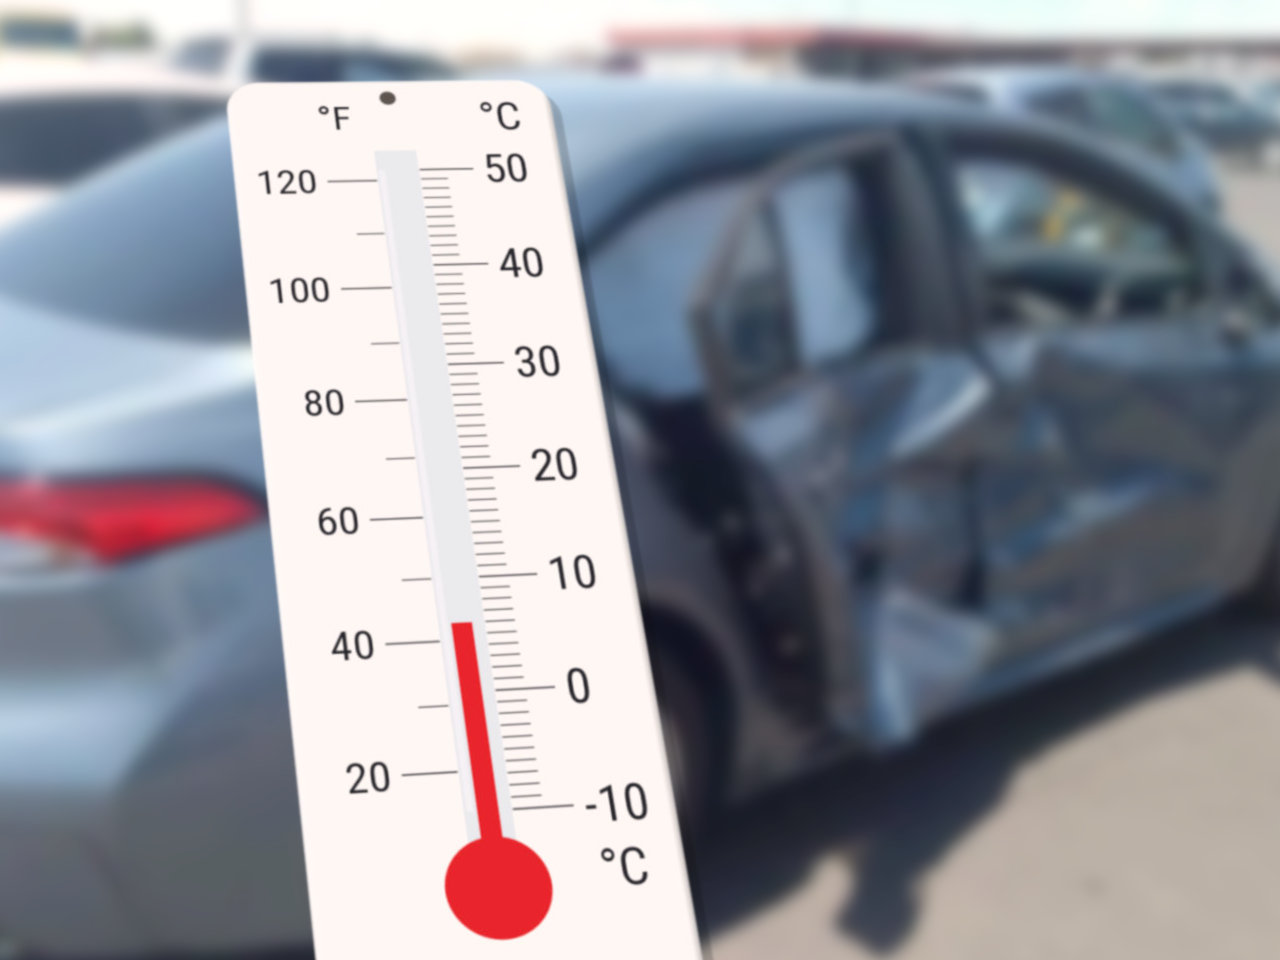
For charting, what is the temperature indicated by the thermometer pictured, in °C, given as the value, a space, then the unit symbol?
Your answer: 6 °C
